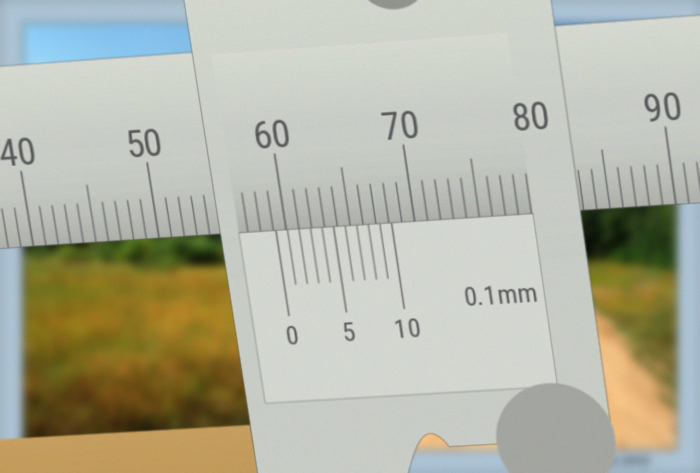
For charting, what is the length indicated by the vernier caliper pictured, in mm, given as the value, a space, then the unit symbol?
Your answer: 59.2 mm
